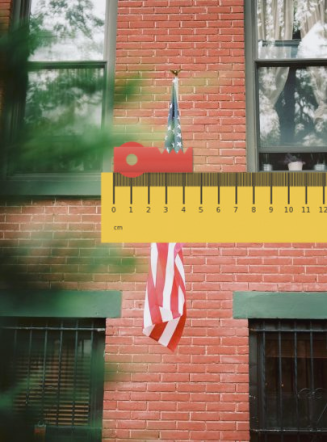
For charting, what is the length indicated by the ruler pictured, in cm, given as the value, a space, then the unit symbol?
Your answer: 4.5 cm
